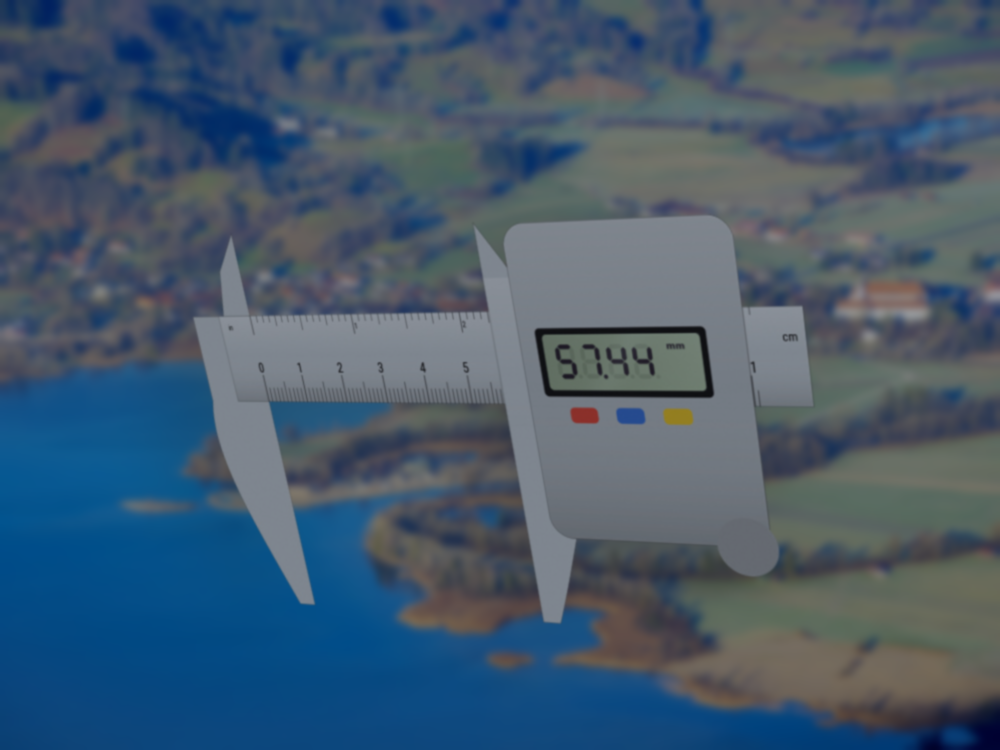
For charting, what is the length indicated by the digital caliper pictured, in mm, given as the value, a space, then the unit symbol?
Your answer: 57.44 mm
